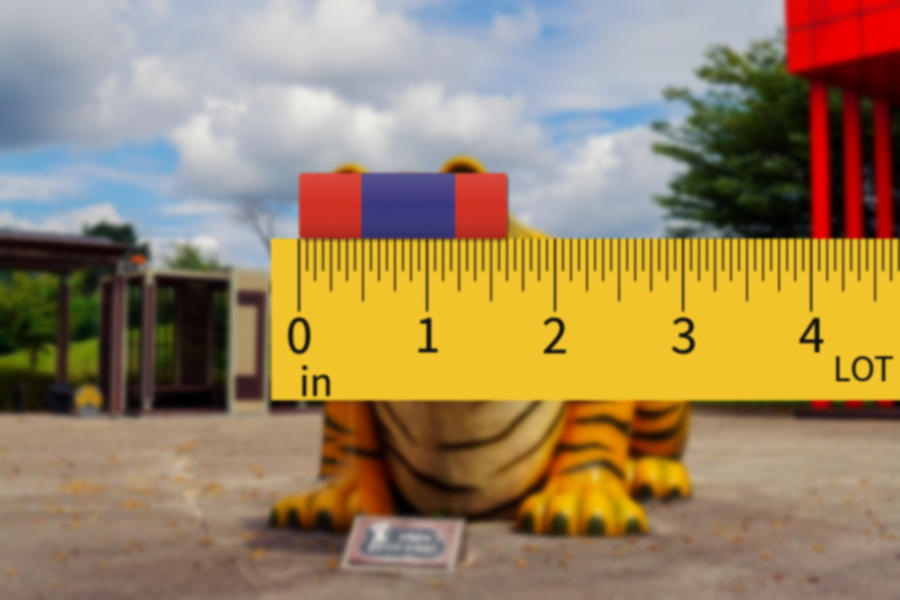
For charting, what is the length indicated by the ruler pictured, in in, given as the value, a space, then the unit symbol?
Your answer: 1.625 in
